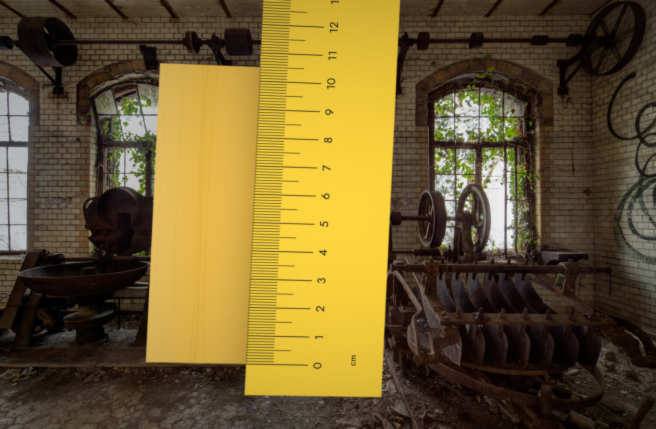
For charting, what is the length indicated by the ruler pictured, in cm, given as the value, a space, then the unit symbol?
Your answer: 10.5 cm
